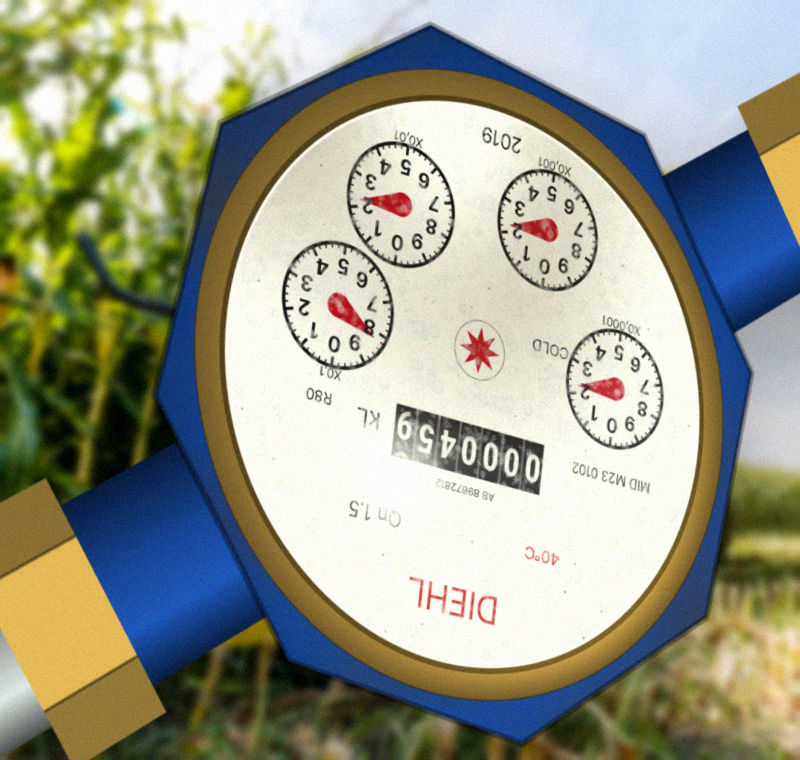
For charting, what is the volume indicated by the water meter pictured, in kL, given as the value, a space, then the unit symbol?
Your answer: 458.8222 kL
